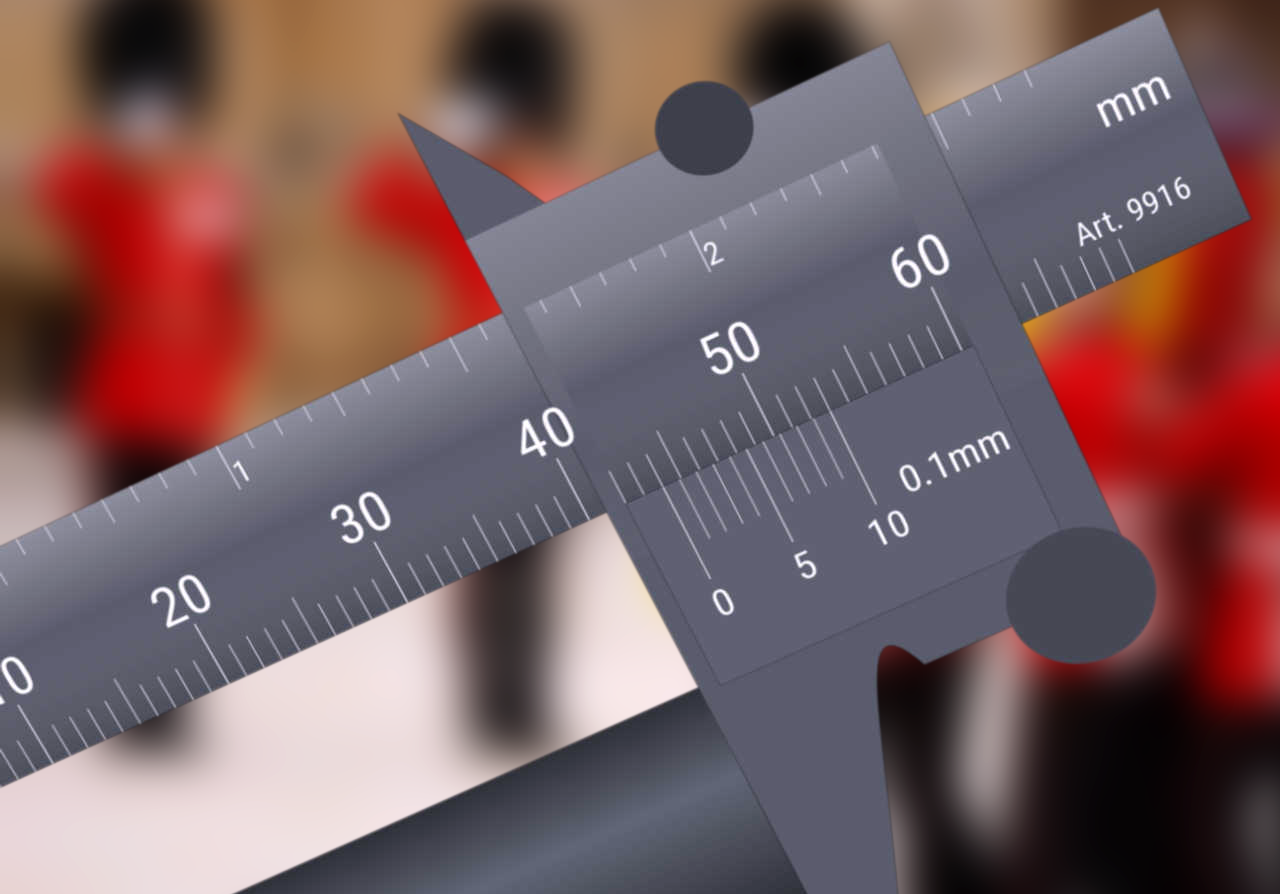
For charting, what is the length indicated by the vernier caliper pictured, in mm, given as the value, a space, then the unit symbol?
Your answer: 44.0 mm
